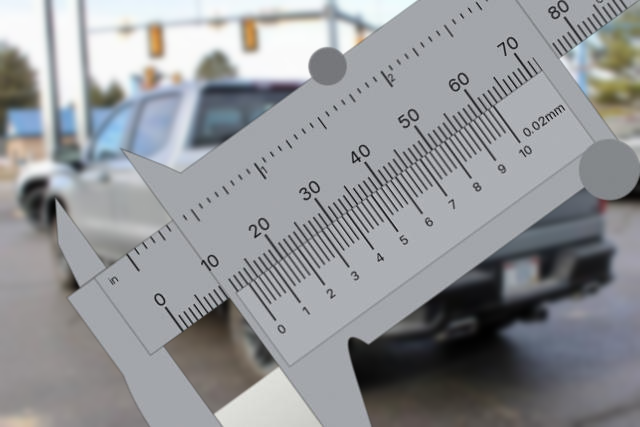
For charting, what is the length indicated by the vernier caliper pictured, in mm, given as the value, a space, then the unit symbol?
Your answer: 13.2 mm
